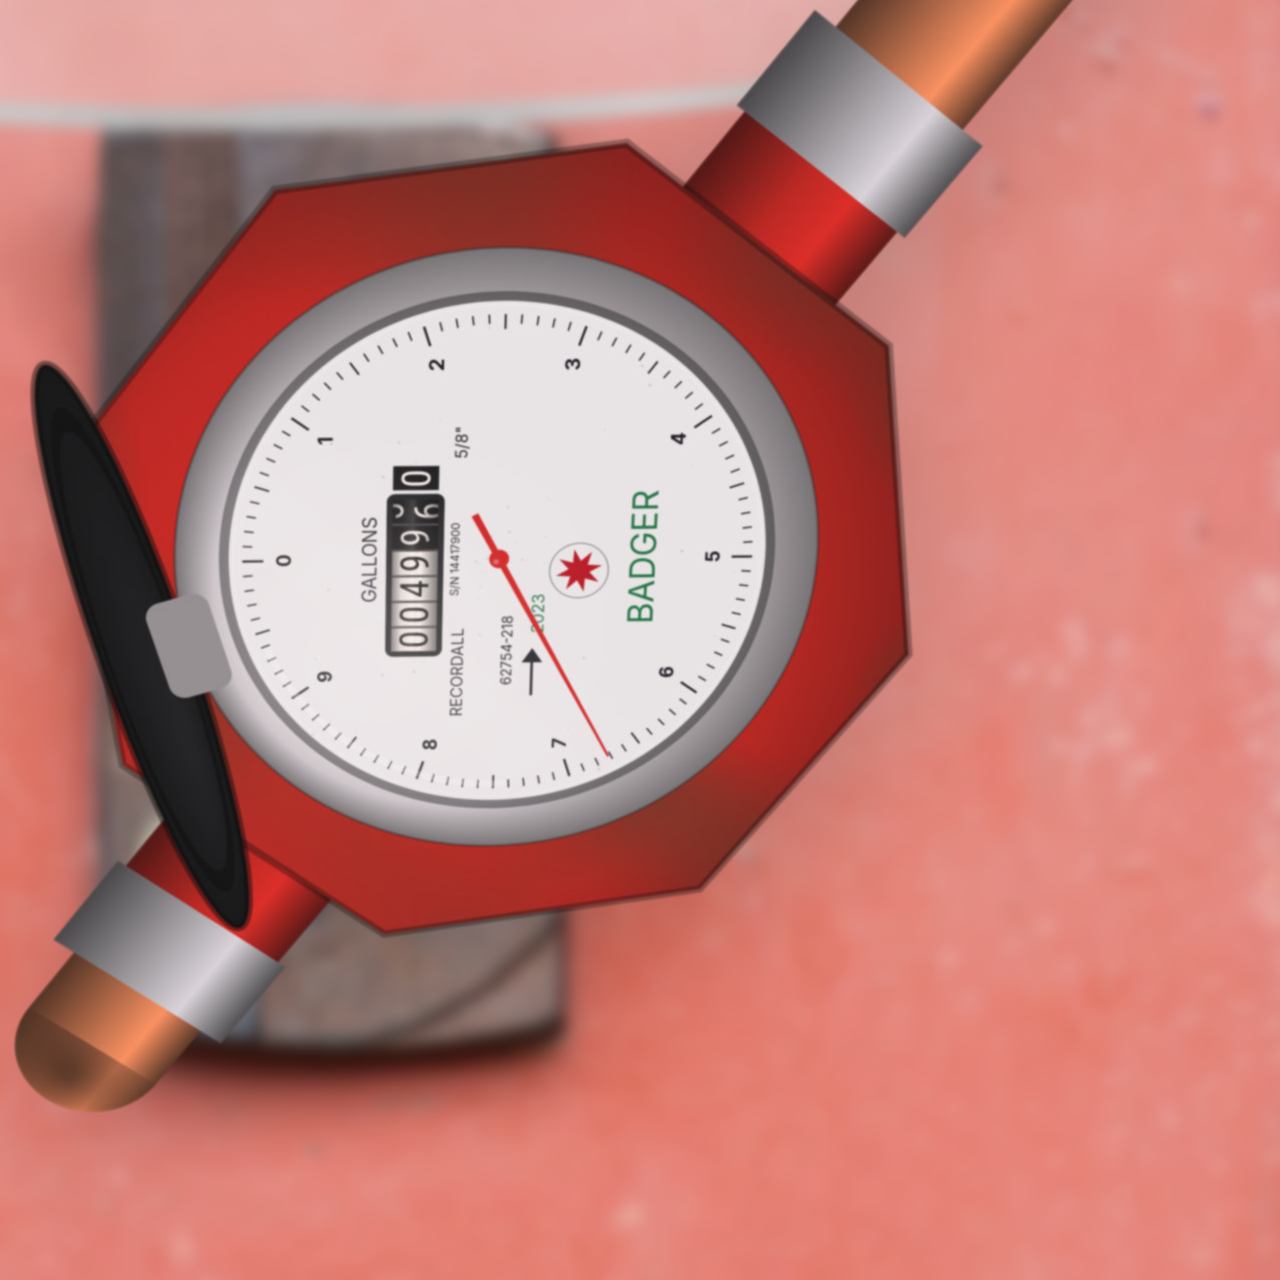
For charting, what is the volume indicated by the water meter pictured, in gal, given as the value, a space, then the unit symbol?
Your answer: 49956.7 gal
